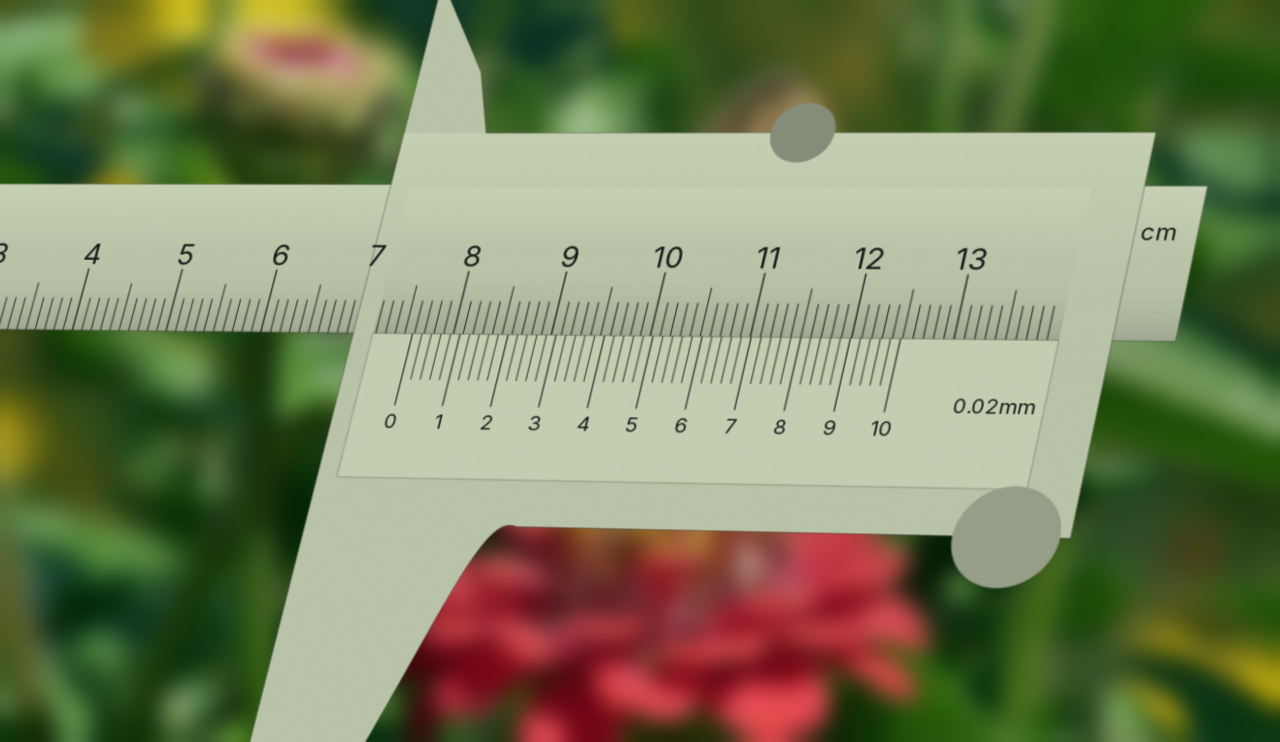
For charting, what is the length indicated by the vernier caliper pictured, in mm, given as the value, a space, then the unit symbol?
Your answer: 75.8 mm
